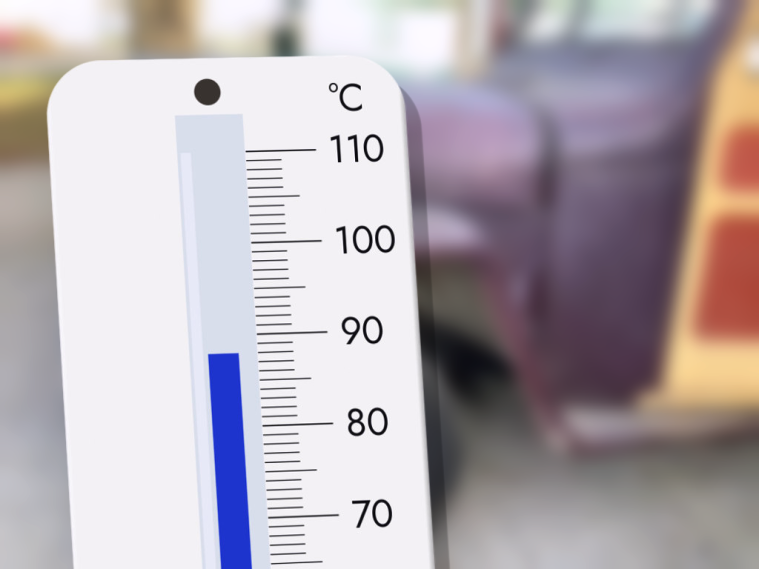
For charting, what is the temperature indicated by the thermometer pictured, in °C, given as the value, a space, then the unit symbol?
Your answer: 88 °C
